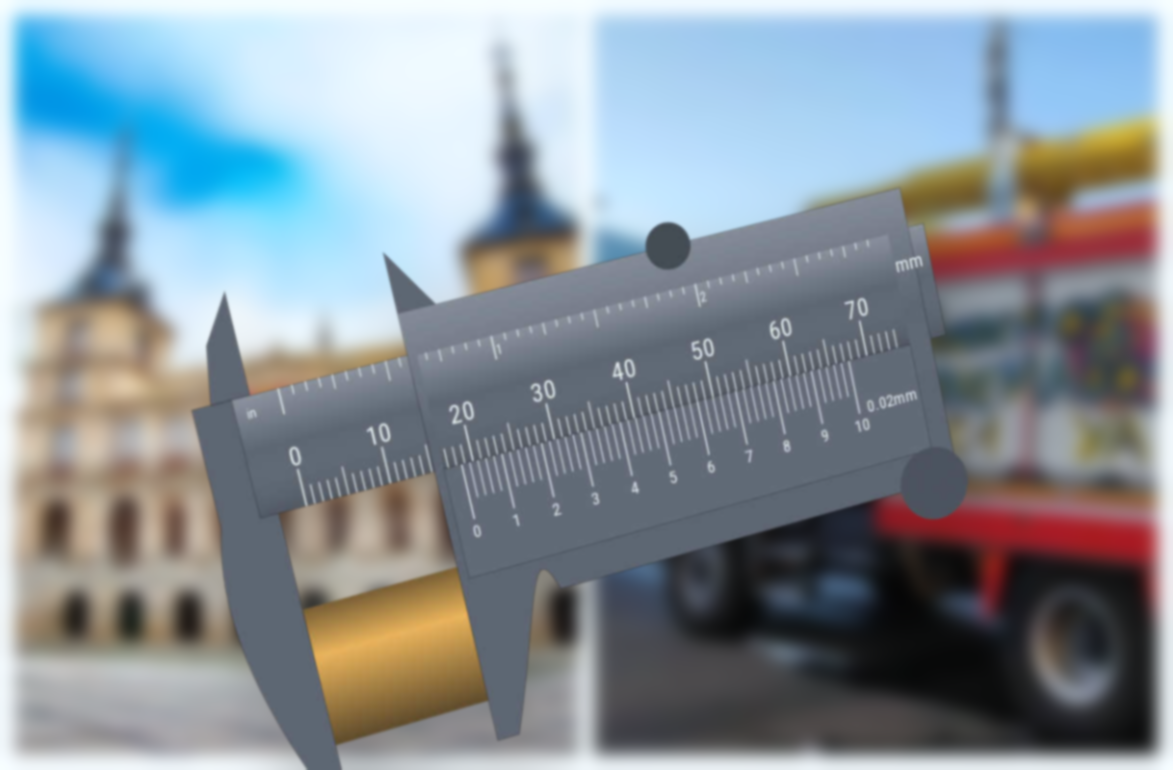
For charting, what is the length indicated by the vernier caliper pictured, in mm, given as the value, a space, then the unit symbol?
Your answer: 18.6 mm
